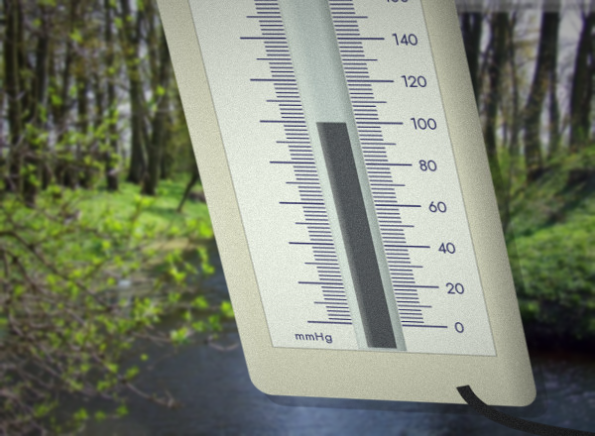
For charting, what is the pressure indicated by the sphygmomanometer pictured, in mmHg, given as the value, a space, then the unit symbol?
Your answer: 100 mmHg
